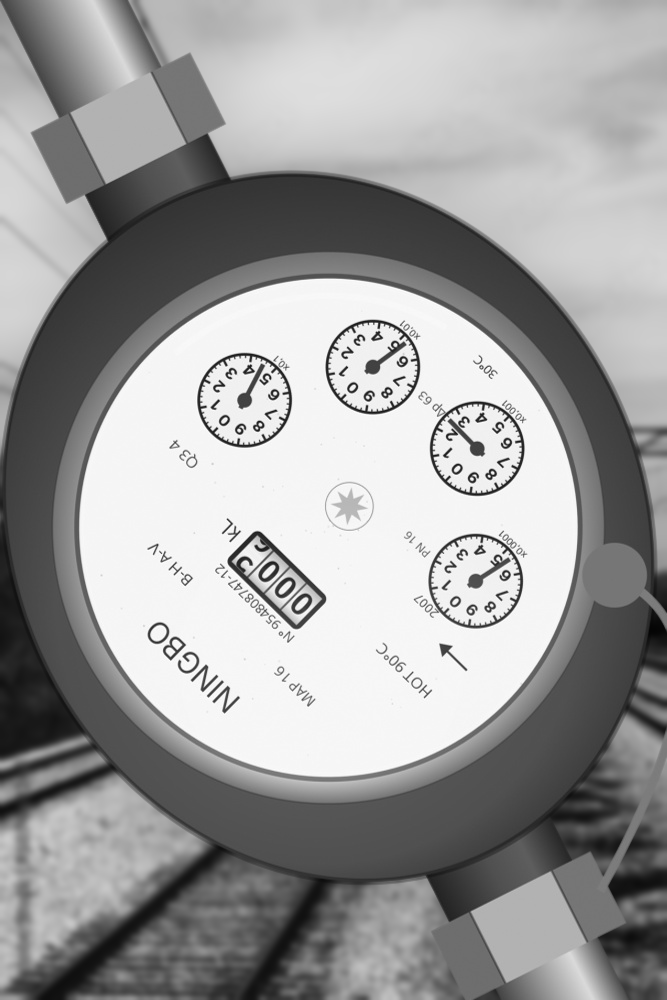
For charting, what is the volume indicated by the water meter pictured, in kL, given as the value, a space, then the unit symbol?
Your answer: 5.4525 kL
